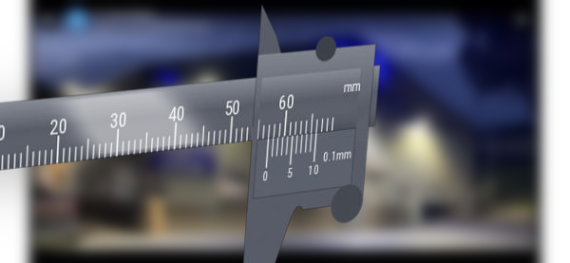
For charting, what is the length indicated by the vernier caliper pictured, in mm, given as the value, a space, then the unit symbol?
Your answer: 57.0 mm
